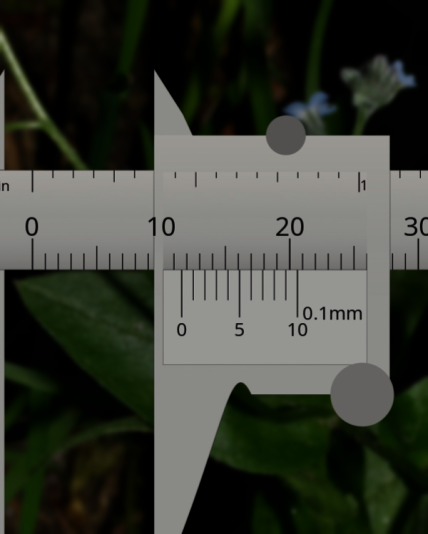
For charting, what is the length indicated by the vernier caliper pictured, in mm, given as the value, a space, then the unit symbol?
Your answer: 11.6 mm
